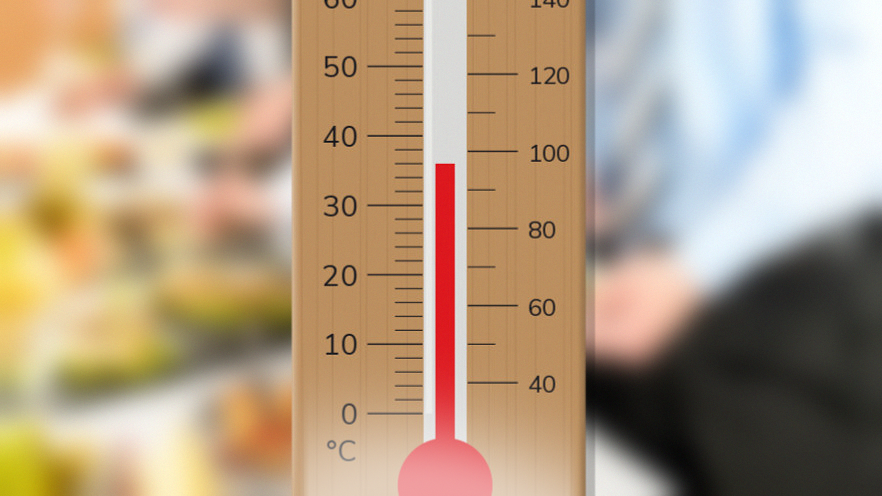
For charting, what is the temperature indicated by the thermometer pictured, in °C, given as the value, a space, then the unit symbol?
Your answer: 36 °C
